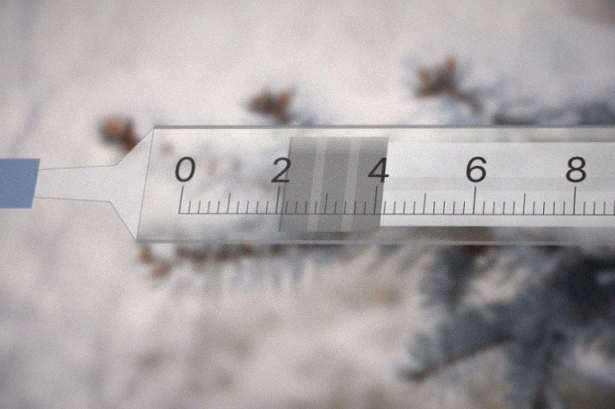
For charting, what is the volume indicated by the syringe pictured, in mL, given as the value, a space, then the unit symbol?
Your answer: 2.1 mL
